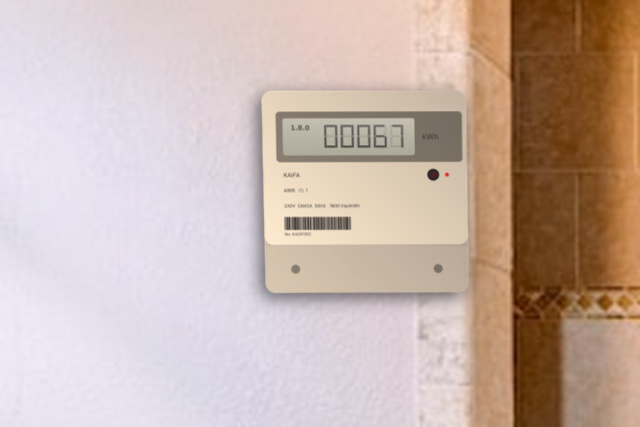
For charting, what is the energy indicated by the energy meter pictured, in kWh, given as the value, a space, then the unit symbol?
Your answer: 67 kWh
